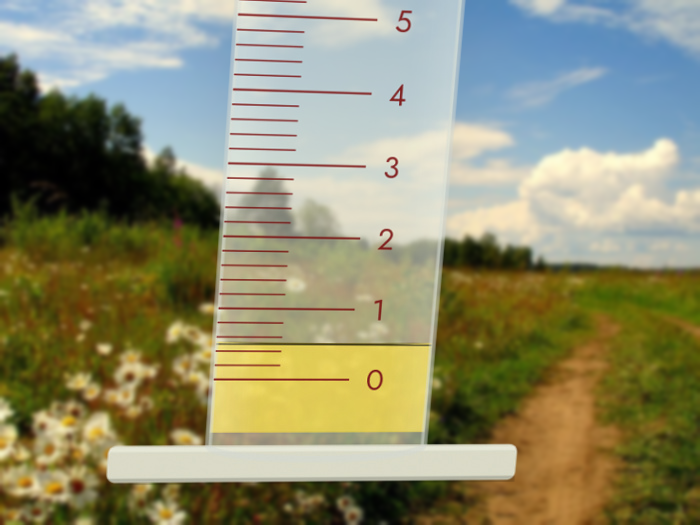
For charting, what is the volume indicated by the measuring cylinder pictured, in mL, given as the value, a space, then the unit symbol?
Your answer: 0.5 mL
